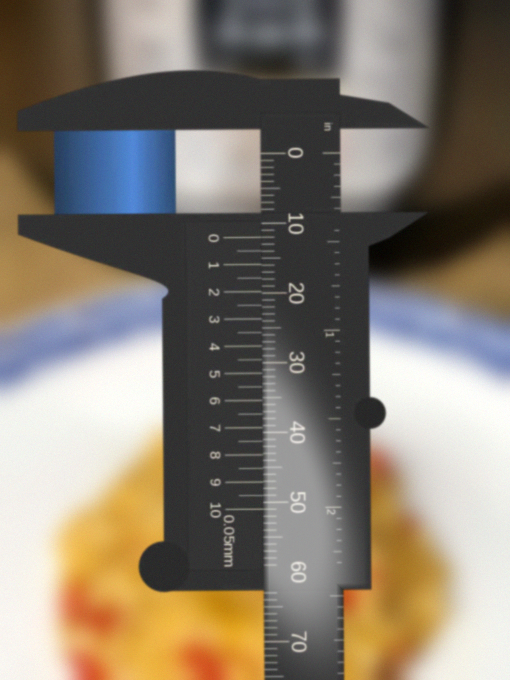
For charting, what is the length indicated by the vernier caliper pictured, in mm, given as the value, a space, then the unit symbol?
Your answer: 12.0 mm
